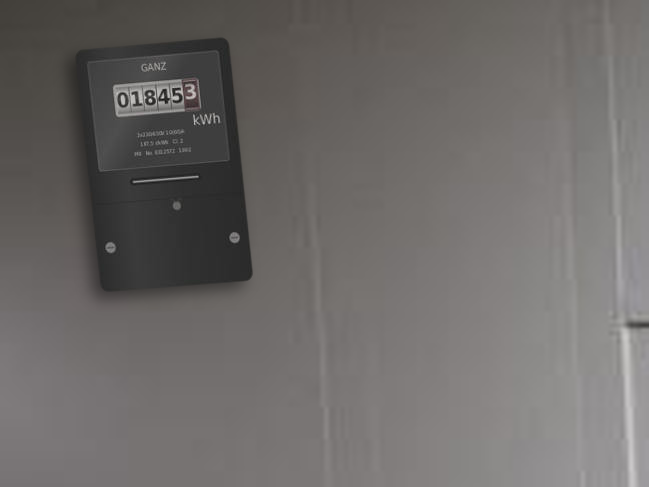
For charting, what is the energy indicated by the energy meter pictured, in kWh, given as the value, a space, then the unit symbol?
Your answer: 1845.3 kWh
